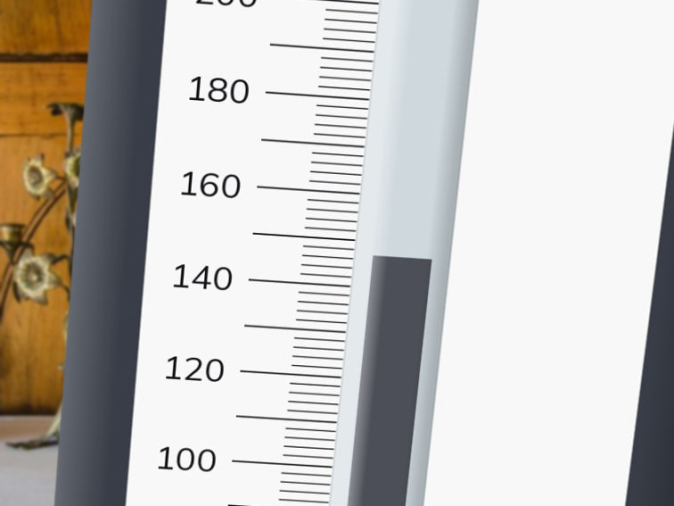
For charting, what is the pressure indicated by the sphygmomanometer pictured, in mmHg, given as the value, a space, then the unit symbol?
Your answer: 147 mmHg
